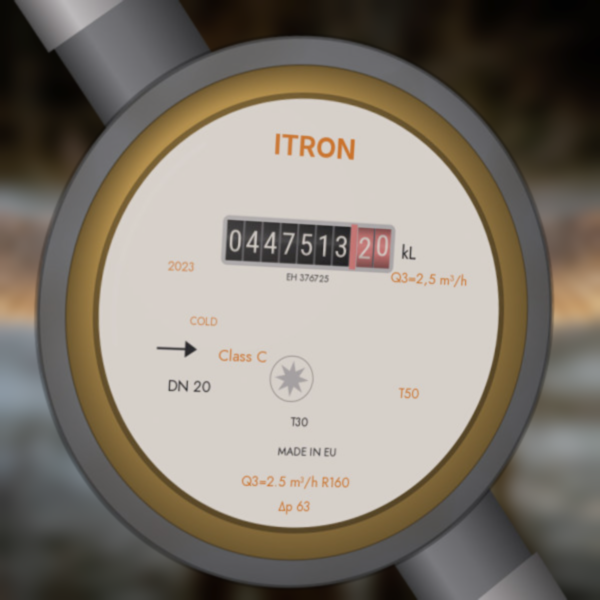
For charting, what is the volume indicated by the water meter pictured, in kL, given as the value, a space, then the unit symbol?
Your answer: 447513.20 kL
